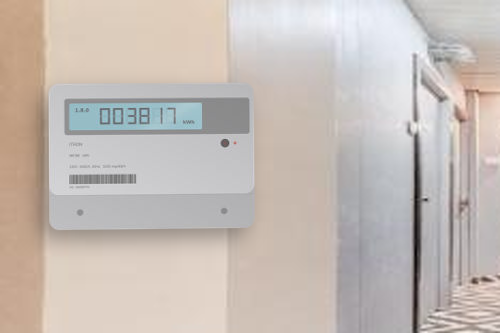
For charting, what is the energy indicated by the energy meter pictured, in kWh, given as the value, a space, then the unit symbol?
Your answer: 3817 kWh
